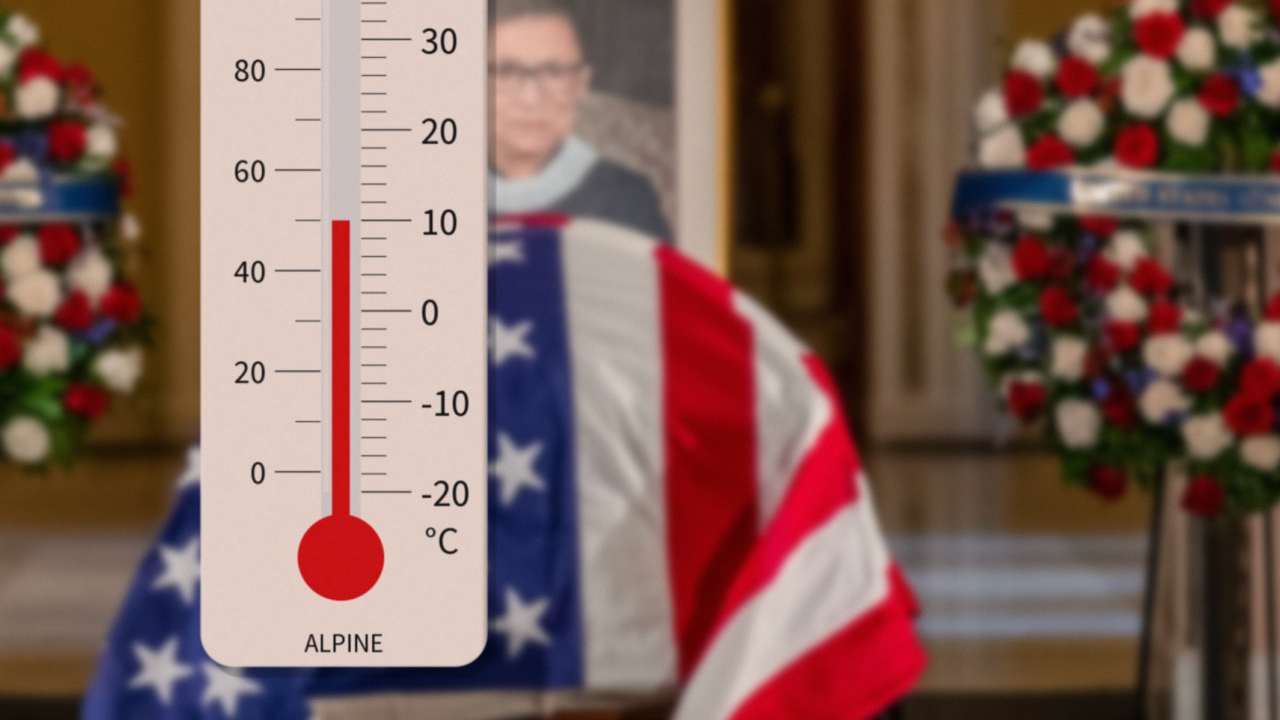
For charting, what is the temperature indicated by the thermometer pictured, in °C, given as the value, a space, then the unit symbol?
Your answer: 10 °C
